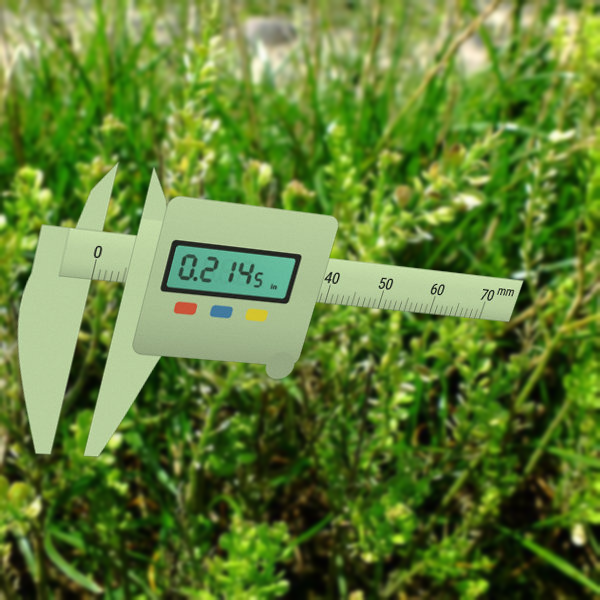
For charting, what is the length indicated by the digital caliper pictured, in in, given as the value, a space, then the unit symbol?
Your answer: 0.2145 in
